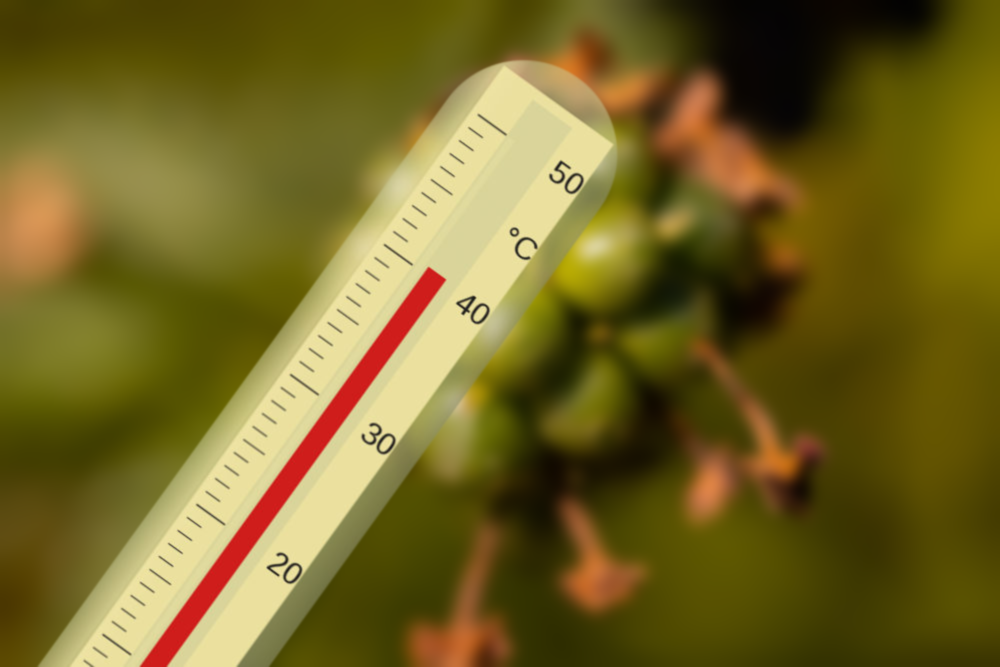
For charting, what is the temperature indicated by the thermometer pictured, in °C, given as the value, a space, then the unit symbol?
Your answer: 40.5 °C
